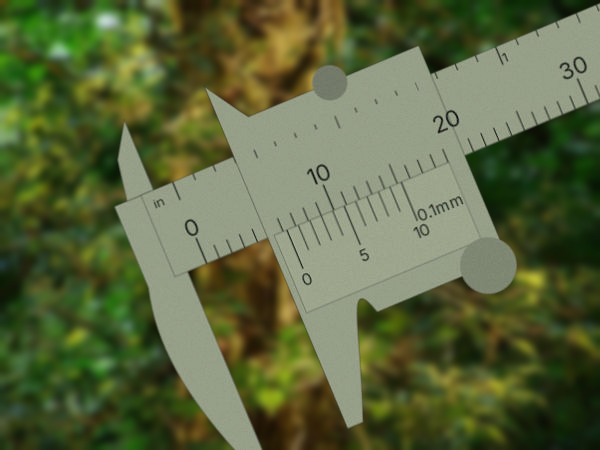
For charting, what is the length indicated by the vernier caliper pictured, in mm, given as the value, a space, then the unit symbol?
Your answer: 6.3 mm
